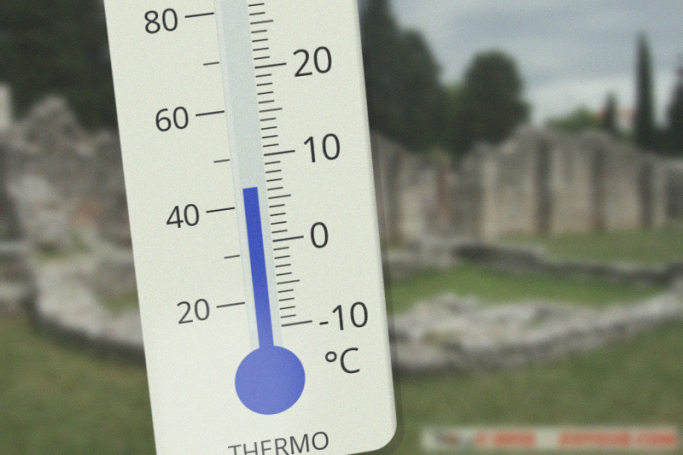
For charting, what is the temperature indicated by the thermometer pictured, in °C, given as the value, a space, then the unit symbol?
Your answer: 6.5 °C
